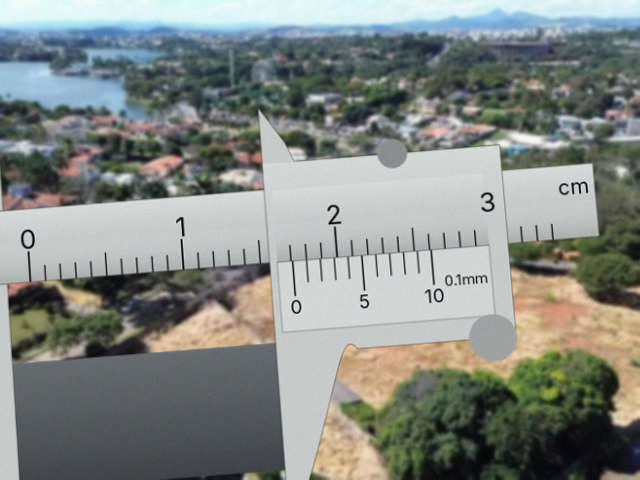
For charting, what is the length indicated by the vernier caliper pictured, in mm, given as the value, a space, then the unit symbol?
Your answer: 17.1 mm
